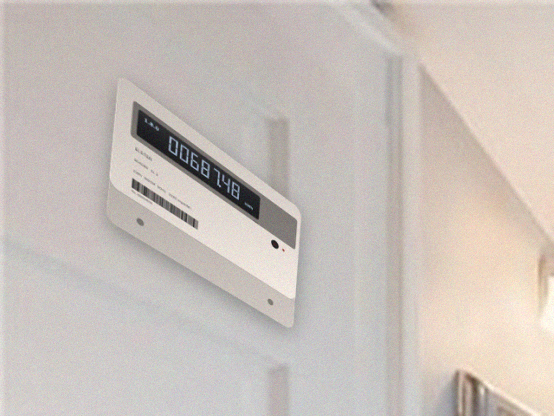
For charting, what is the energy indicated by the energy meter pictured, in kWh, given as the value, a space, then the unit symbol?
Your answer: 687.48 kWh
